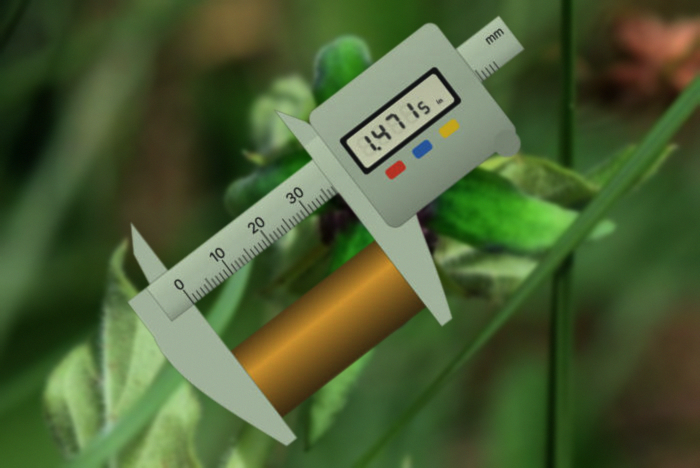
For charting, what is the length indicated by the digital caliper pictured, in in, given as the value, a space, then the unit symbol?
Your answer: 1.4715 in
